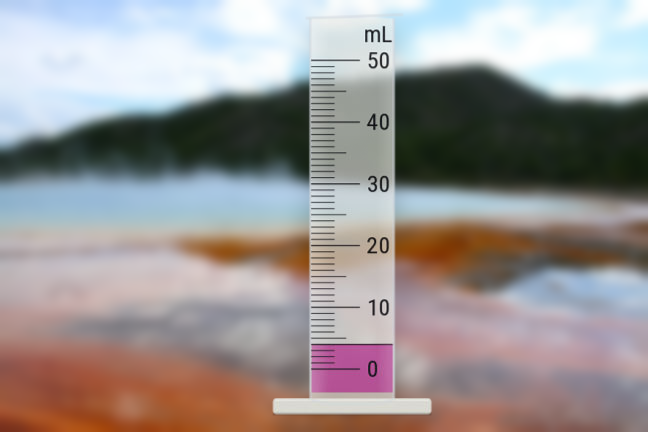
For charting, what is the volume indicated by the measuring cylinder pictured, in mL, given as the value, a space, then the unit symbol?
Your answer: 4 mL
